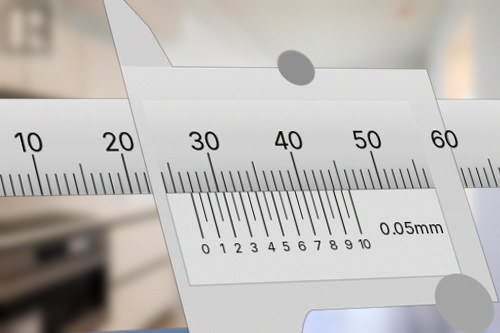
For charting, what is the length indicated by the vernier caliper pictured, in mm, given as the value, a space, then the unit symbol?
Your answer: 26.8 mm
